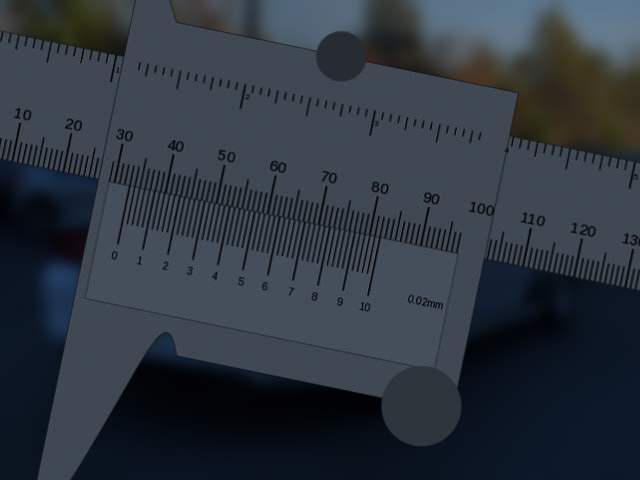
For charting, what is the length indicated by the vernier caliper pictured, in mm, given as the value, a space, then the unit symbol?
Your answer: 33.0 mm
